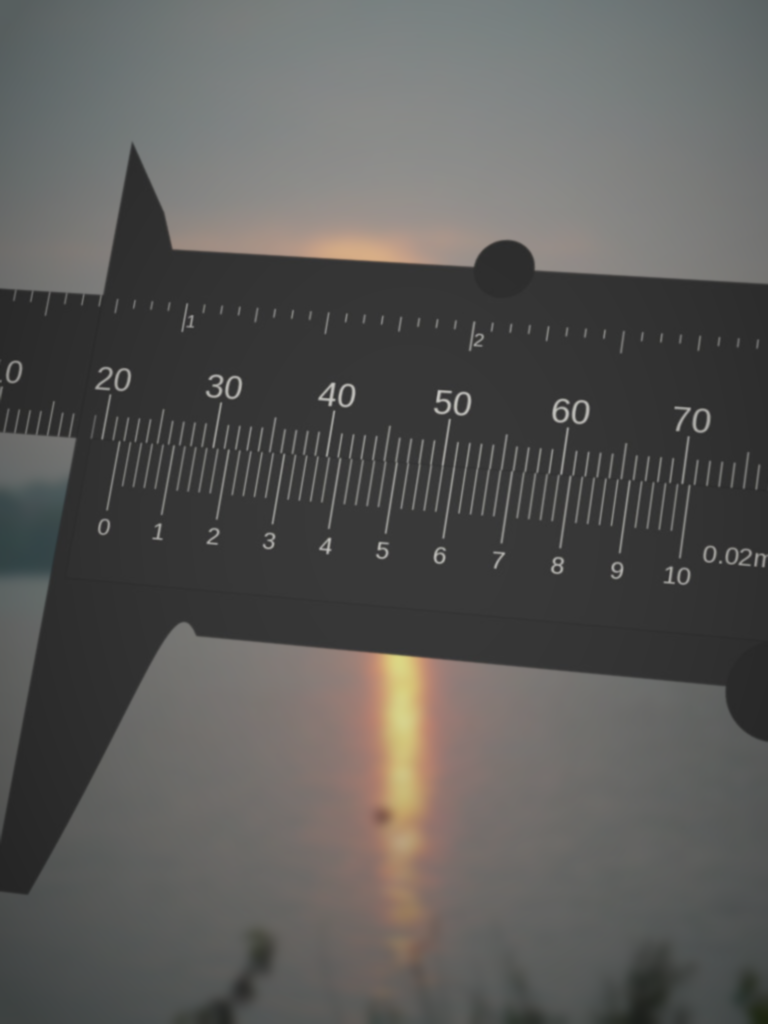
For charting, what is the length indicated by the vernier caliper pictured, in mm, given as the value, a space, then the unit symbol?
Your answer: 21.6 mm
